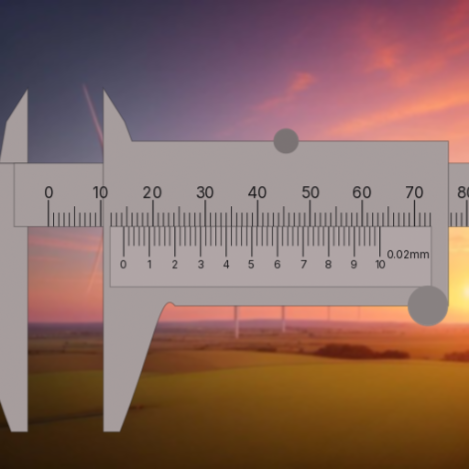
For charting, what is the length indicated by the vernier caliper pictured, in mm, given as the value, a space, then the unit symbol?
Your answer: 14.4 mm
